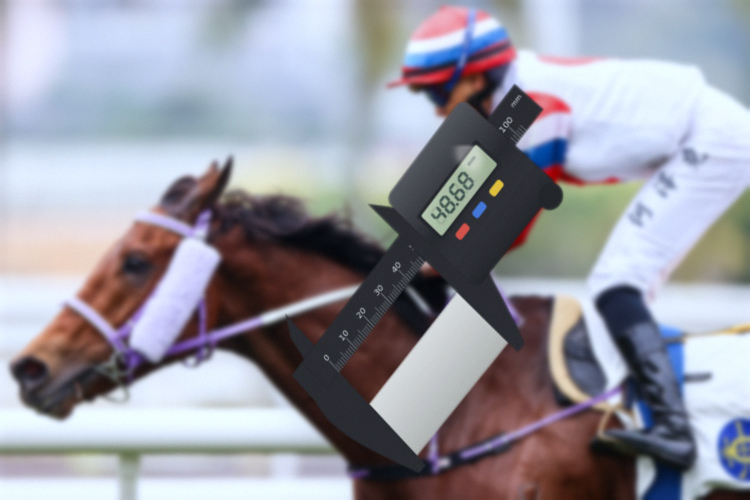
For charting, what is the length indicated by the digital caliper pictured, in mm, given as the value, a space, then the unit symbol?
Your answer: 48.68 mm
